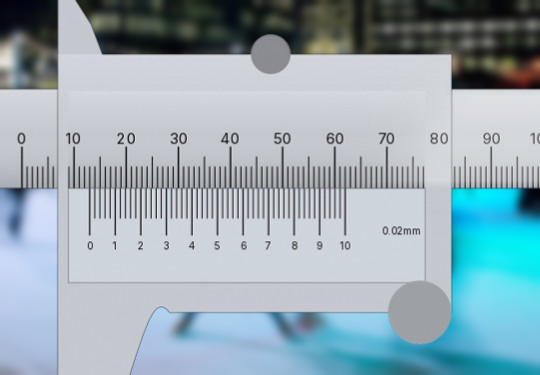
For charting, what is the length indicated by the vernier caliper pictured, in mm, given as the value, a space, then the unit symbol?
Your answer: 13.0 mm
